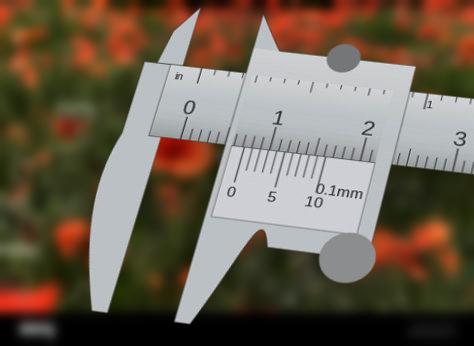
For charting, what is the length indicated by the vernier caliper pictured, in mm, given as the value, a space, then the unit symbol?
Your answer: 7.2 mm
